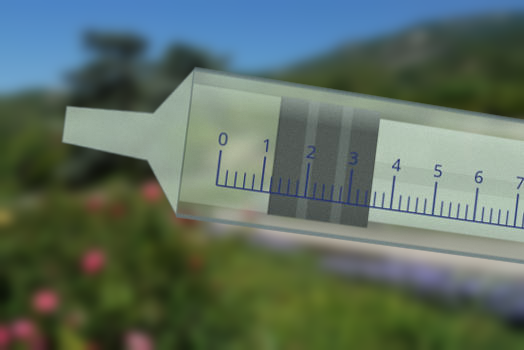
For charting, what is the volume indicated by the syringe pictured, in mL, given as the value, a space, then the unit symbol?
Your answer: 1.2 mL
